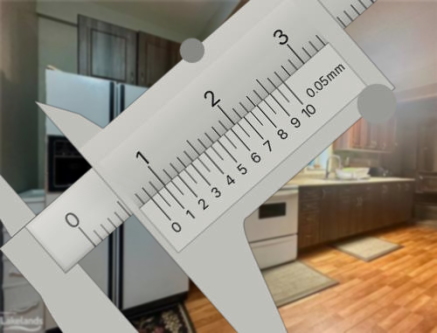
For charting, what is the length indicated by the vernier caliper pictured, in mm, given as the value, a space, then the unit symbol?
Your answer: 8.0 mm
